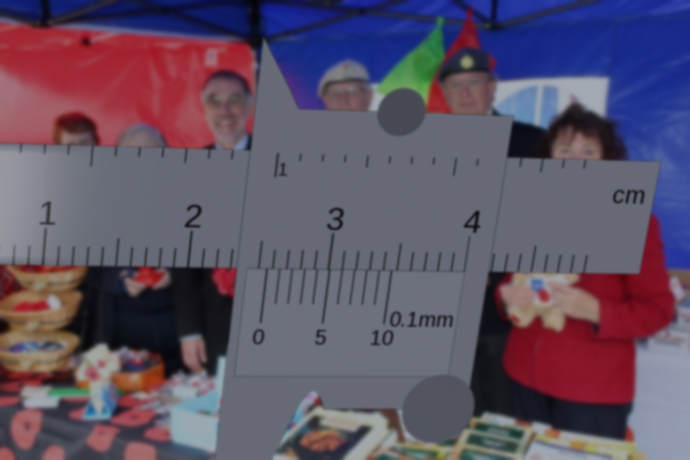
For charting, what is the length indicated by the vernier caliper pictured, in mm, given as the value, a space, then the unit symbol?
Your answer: 25.6 mm
